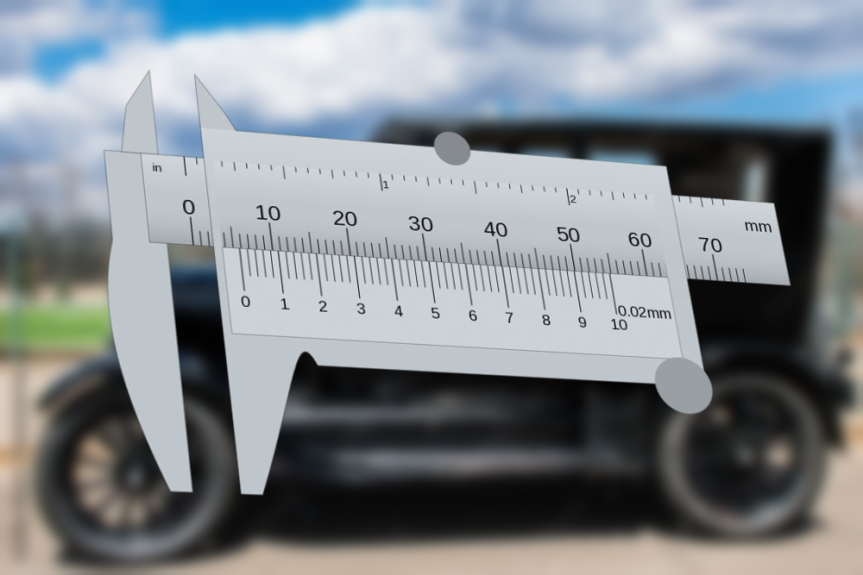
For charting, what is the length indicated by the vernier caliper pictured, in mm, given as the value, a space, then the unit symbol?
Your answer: 5.8 mm
